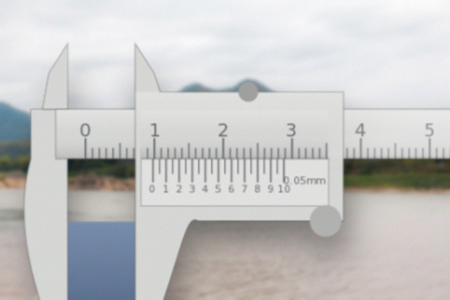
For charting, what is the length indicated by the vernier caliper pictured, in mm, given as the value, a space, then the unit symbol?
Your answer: 9.8 mm
